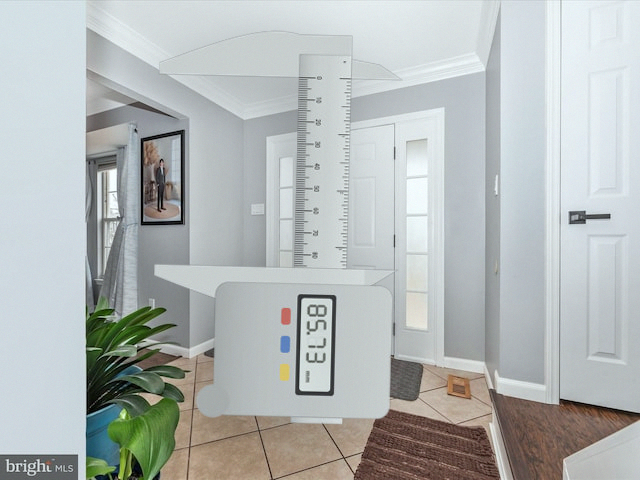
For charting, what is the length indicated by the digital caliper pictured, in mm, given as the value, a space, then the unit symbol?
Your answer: 85.73 mm
